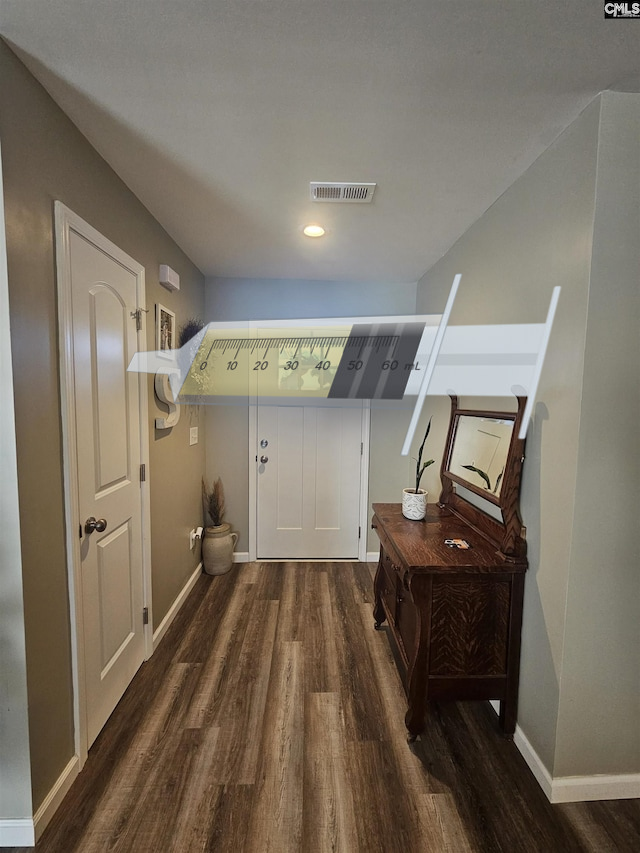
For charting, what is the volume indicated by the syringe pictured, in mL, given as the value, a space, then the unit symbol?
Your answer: 45 mL
